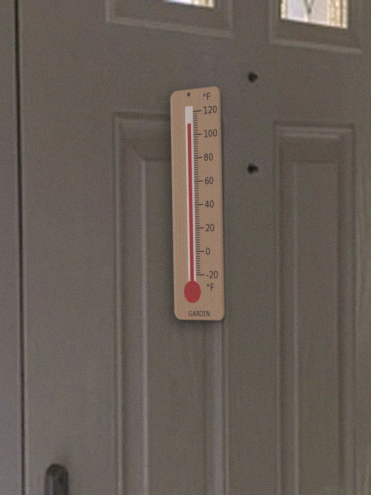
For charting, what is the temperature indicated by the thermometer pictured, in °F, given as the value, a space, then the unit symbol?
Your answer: 110 °F
